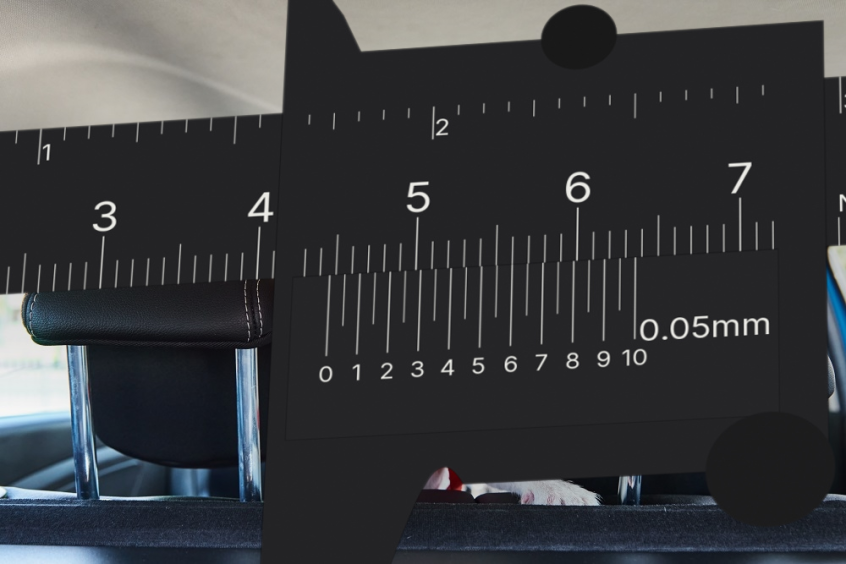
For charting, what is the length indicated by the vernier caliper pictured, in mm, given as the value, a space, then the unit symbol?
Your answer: 44.6 mm
